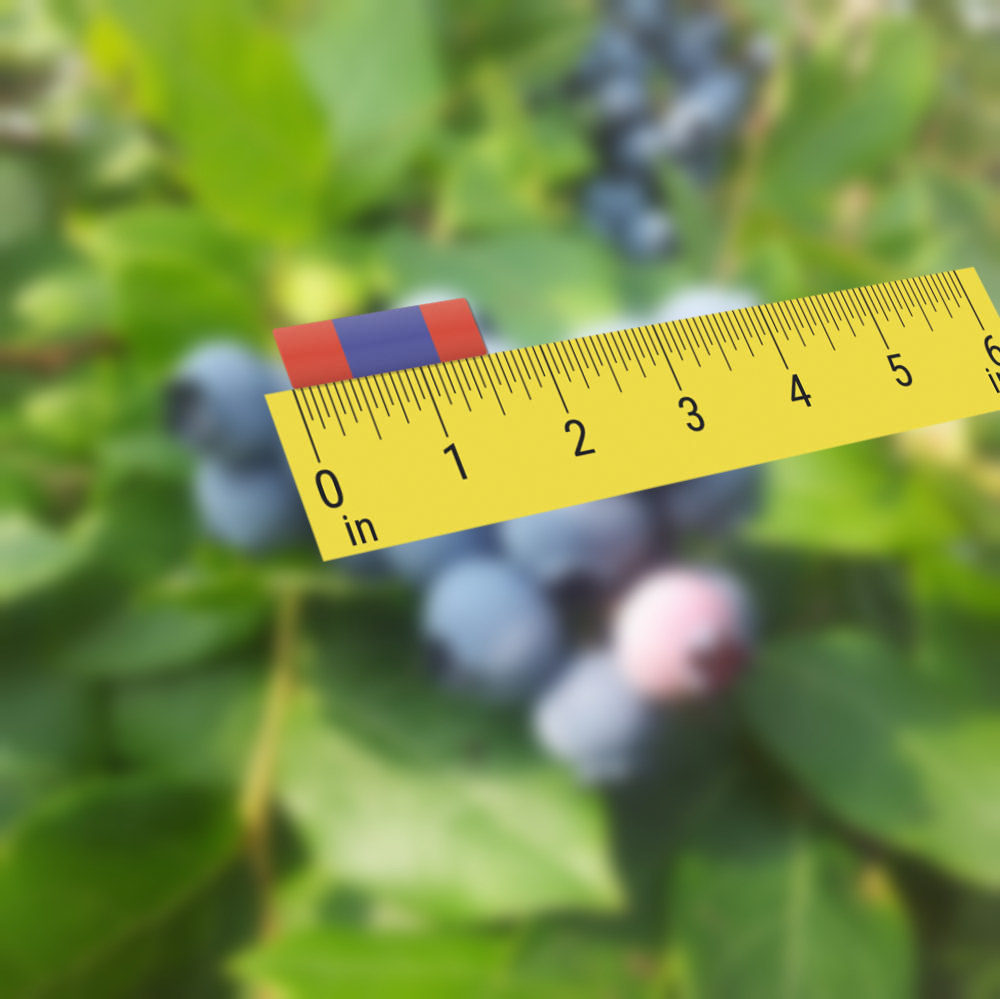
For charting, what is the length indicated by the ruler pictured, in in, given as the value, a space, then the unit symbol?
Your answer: 1.5625 in
